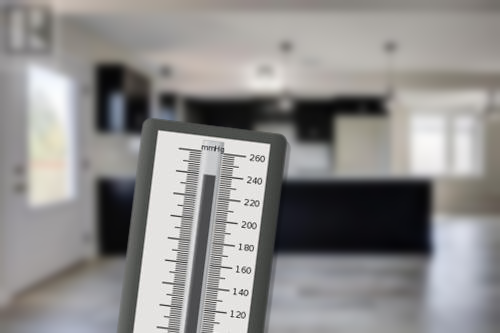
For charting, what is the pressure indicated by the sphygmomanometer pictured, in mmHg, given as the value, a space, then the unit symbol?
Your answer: 240 mmHg
